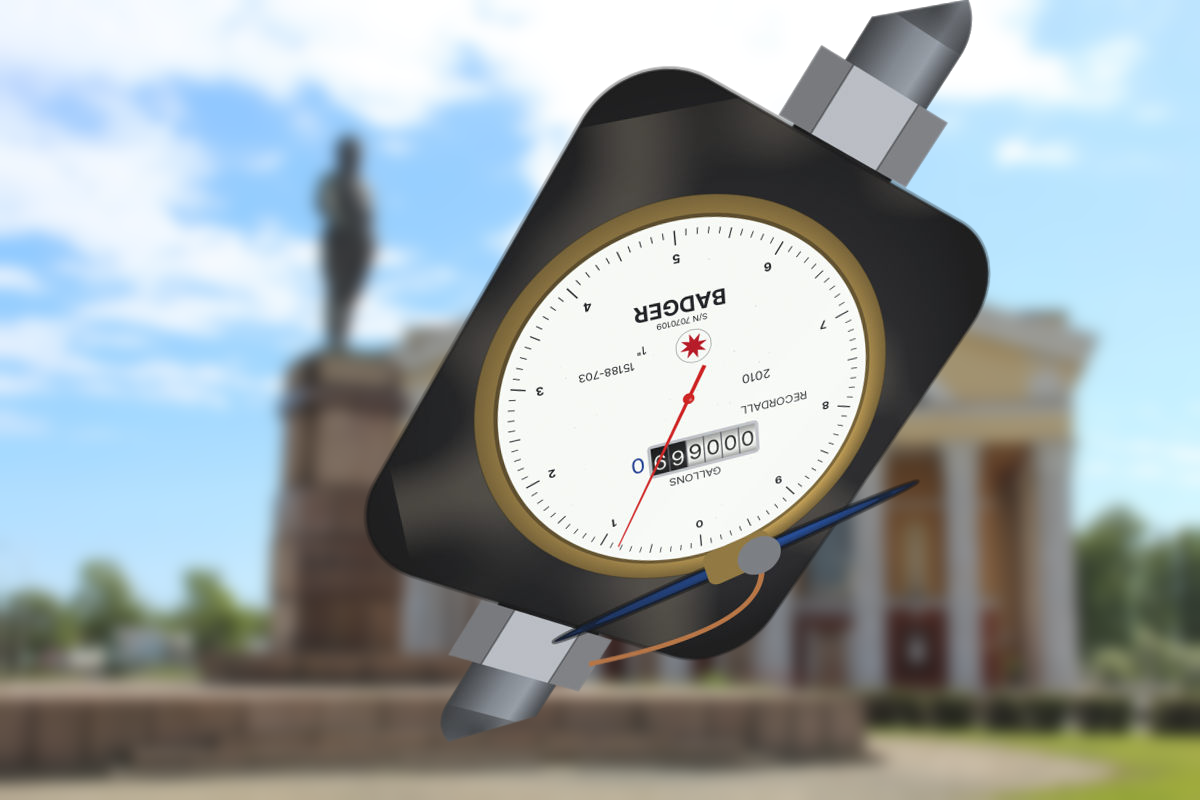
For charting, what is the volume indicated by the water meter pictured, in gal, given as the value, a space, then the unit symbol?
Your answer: 6690.8 gal
